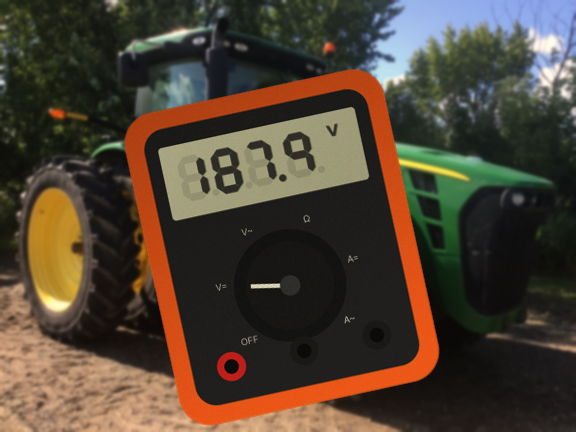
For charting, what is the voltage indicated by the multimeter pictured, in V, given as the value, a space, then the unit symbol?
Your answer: 187.9 V
